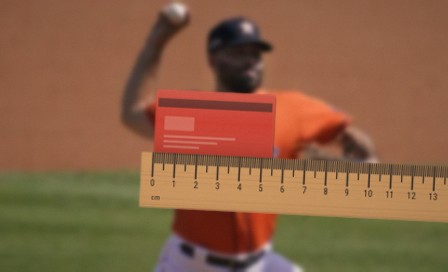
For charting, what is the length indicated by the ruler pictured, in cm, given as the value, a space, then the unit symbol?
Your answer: 5.5 cm
